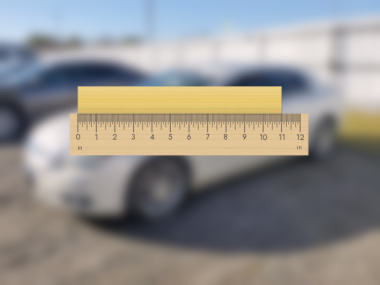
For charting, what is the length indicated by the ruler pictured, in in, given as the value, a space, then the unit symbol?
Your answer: 11 in
